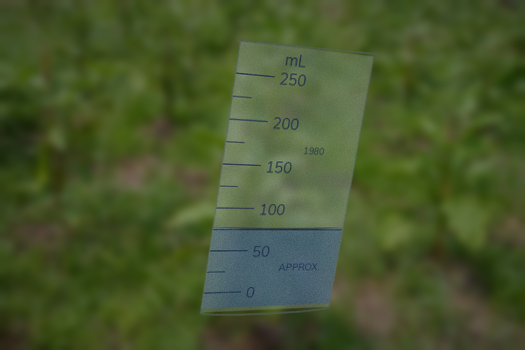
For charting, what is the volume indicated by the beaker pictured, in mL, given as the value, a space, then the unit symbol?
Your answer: 75 mL
